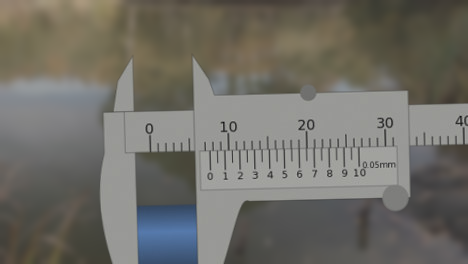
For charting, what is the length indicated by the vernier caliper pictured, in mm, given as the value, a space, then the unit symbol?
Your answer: 7.6 mm
